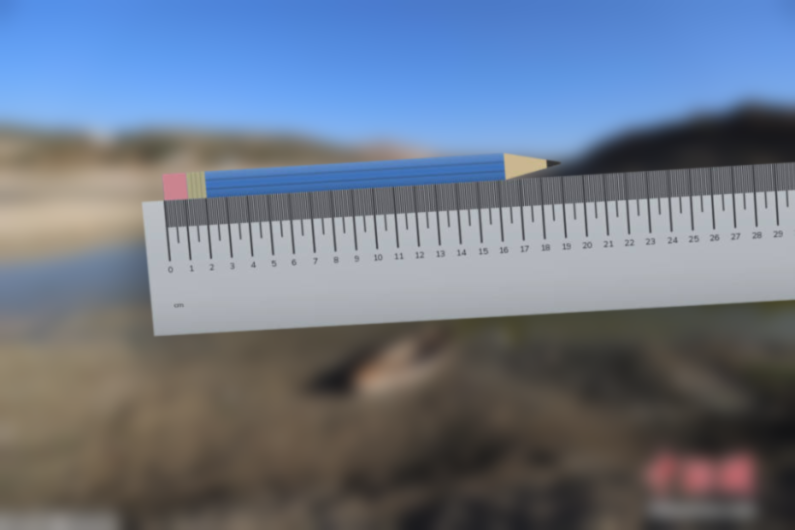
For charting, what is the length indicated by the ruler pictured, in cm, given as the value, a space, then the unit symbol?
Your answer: 19 cm
